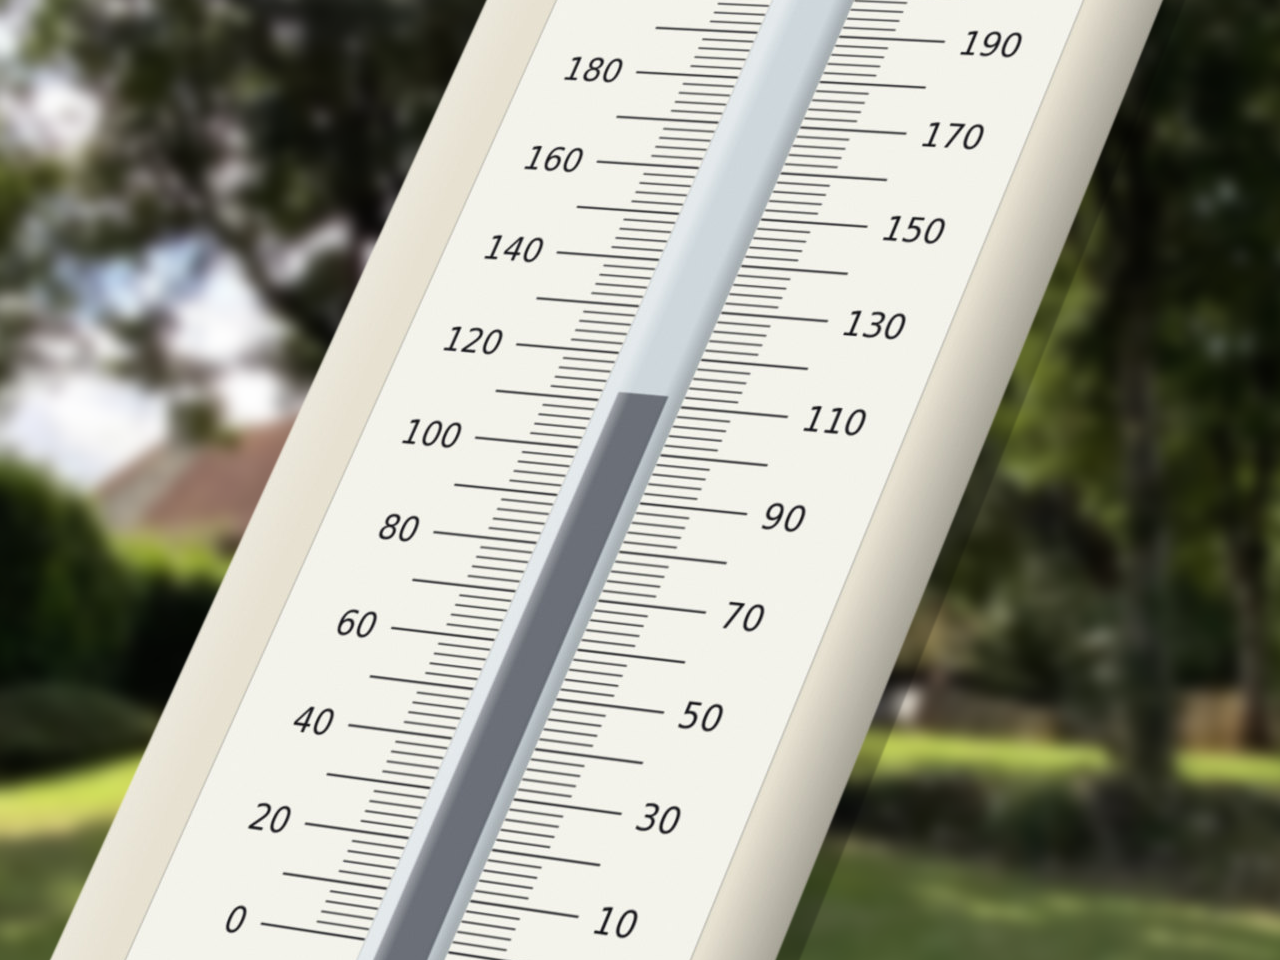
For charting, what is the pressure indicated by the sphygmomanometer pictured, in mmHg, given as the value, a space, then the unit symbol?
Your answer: 112 mmHg
